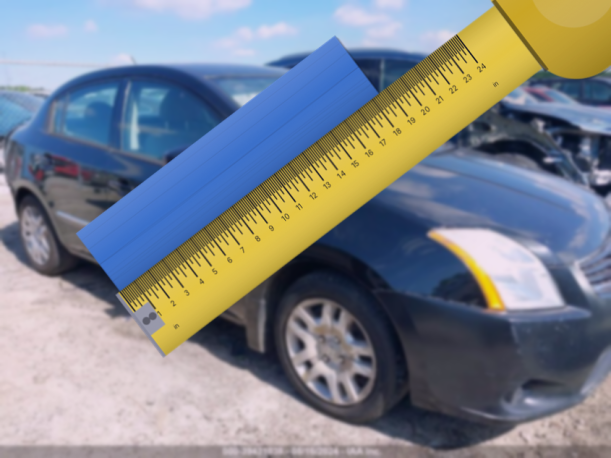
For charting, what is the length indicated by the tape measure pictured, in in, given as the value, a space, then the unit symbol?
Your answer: 18.5 in
